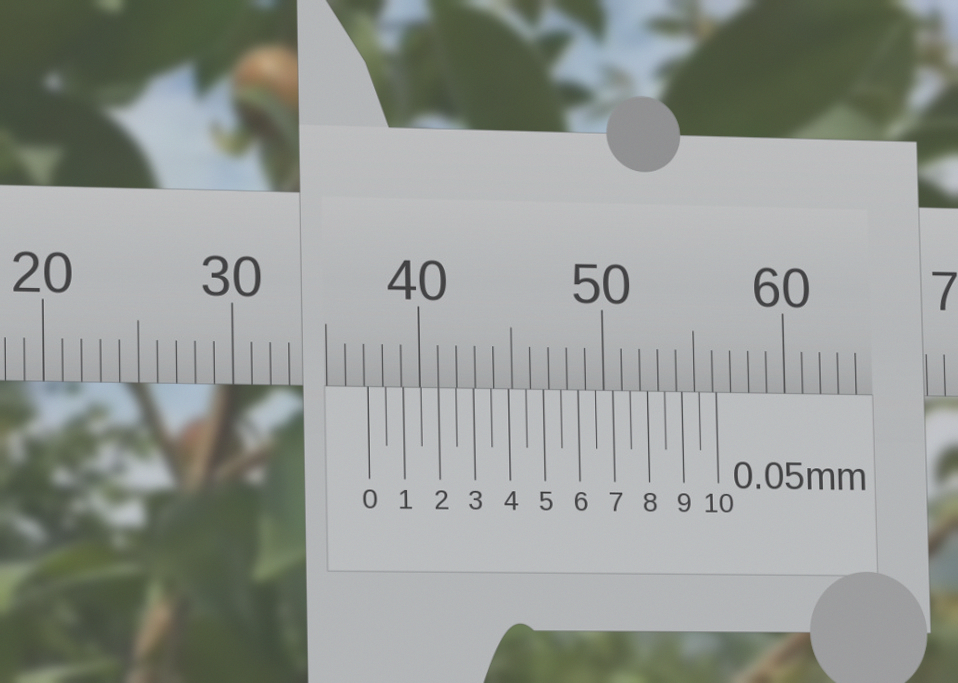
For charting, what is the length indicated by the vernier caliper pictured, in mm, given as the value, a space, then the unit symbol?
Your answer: 37.2 mm
